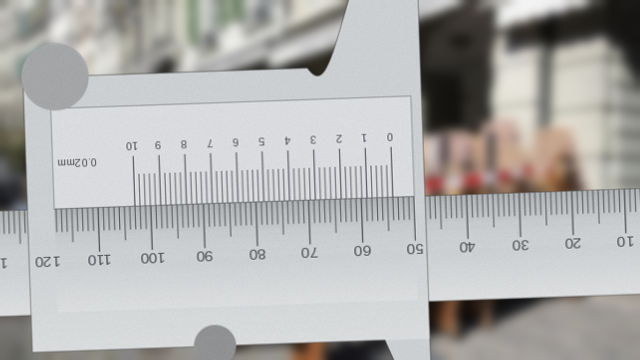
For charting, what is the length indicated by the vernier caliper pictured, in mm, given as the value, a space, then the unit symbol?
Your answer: 54.0 mm
